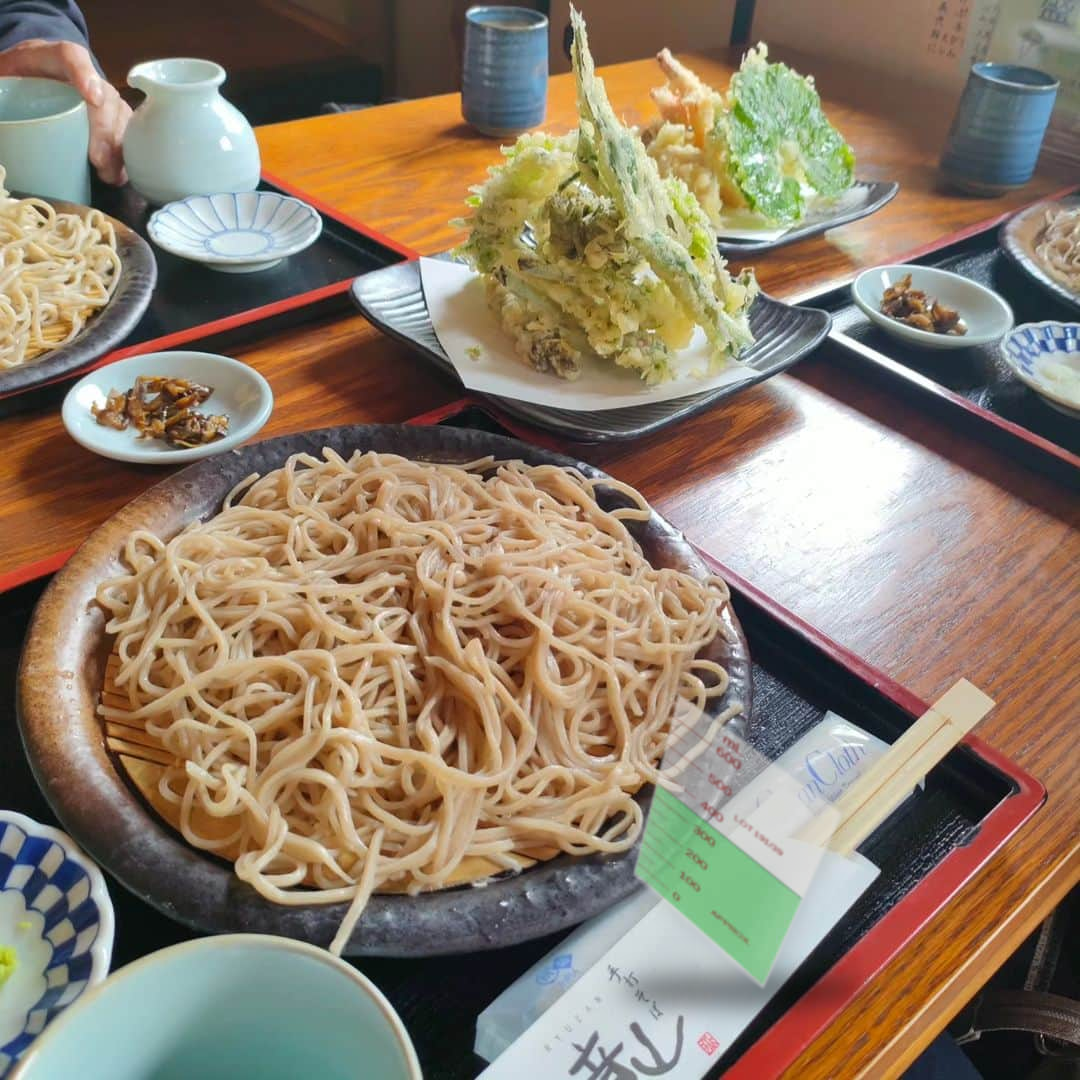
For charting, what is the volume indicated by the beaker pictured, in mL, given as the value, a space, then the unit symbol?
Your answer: 350 mL
